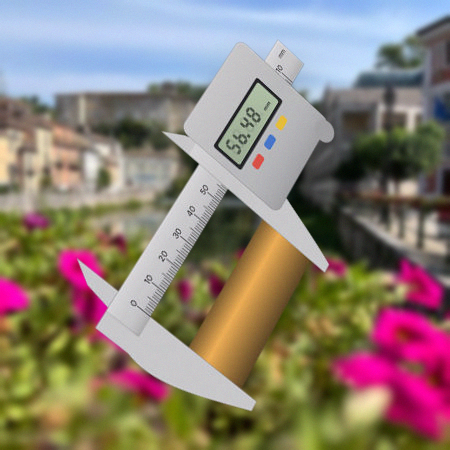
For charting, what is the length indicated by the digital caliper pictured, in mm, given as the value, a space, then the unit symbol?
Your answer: 56.48 mm
